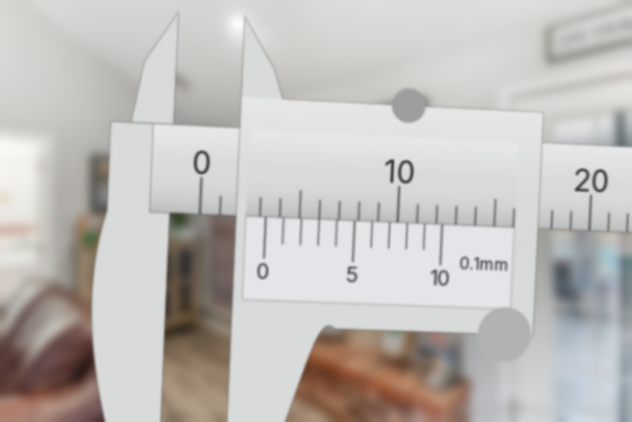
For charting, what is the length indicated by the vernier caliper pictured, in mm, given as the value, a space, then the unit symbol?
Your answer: 3.3 mm
